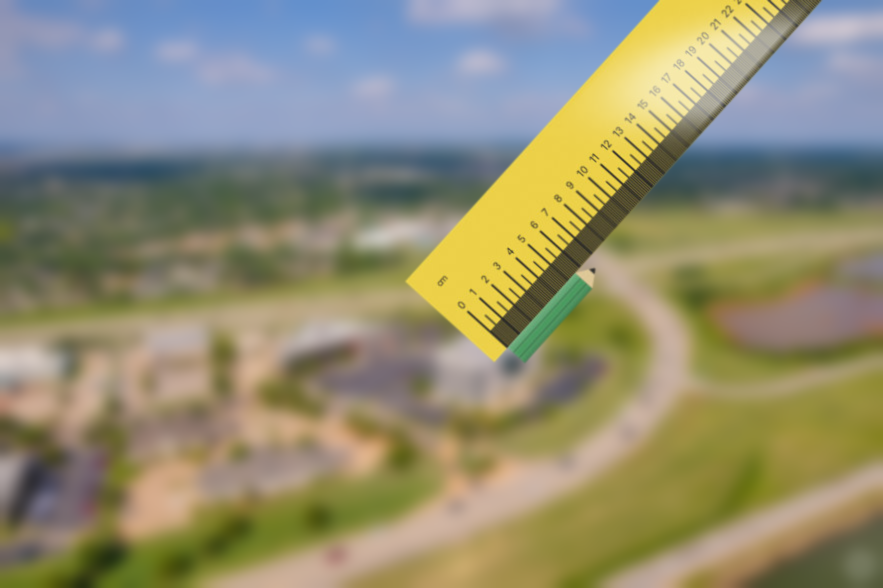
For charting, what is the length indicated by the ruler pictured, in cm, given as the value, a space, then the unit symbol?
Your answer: 6.5 cm
